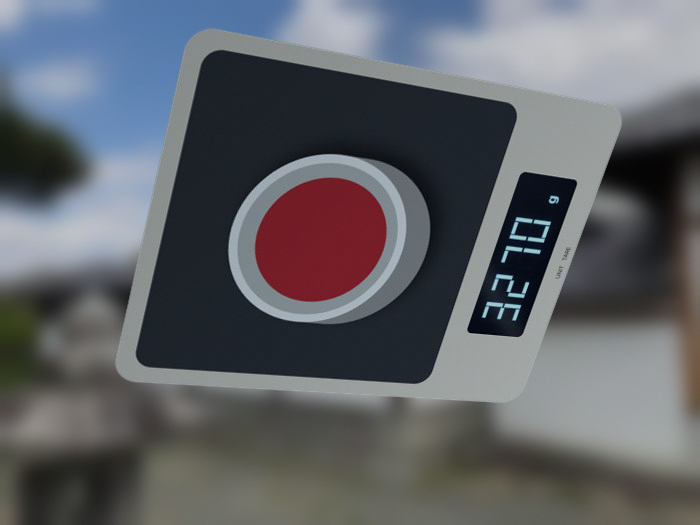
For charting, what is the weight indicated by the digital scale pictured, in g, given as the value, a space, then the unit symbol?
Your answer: 3270 g
